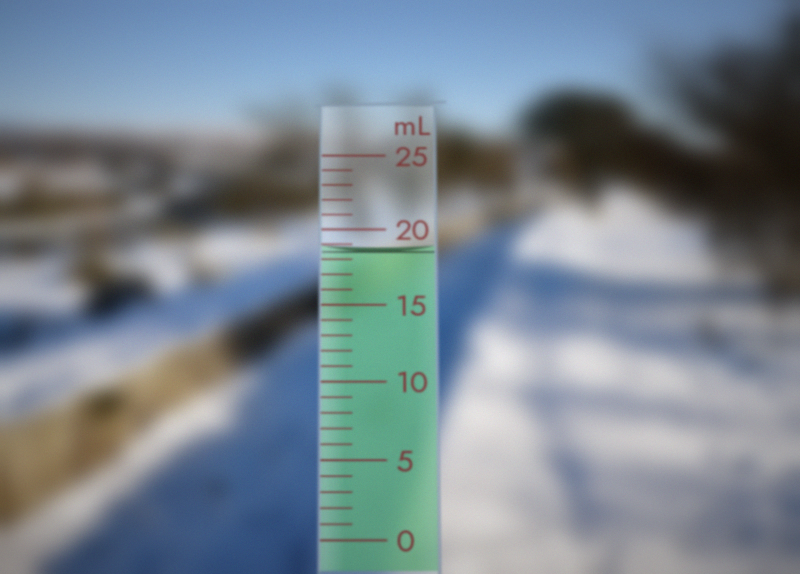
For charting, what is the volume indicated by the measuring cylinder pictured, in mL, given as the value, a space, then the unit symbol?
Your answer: 18.5 mL
